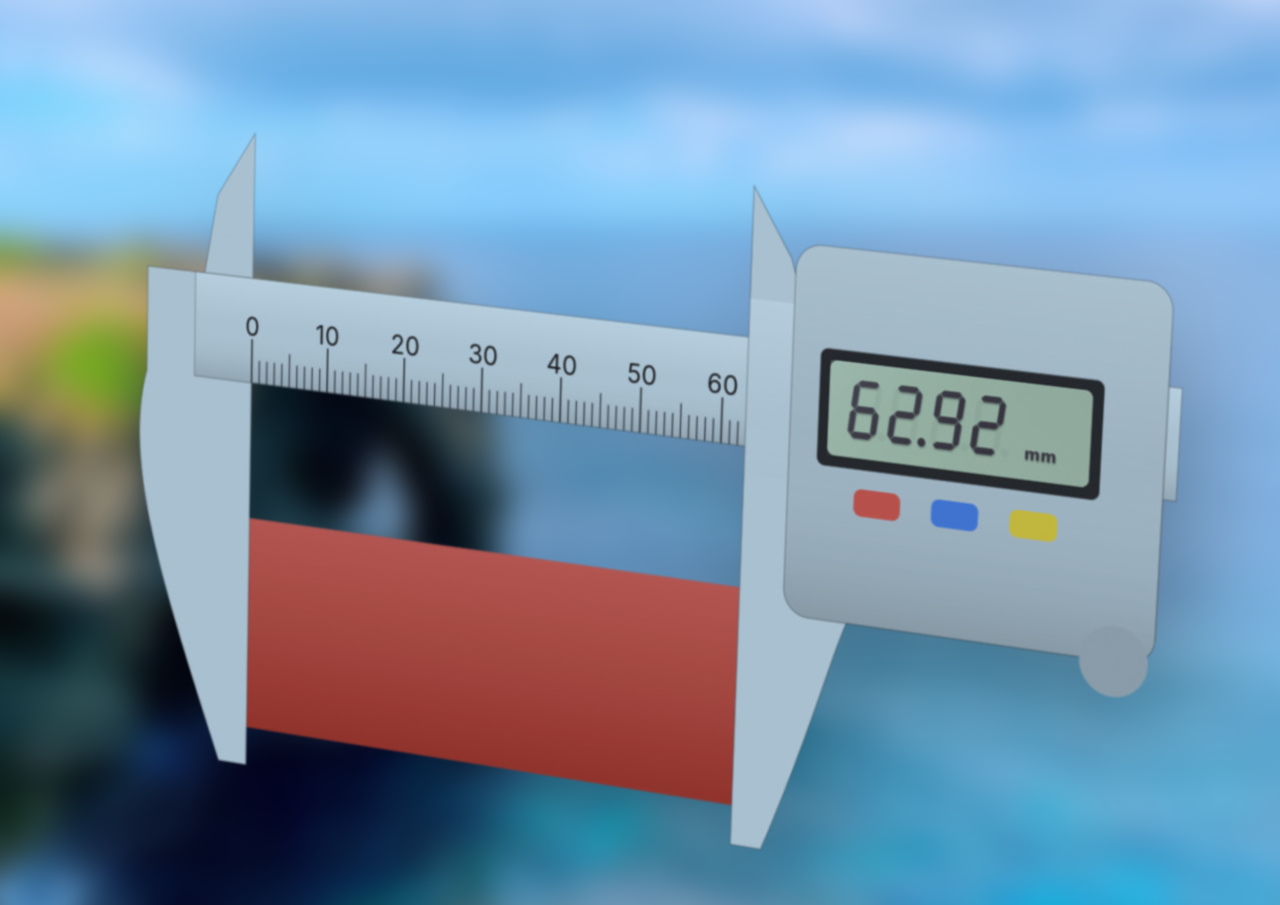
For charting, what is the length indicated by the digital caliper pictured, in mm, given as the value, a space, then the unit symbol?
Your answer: 62.92 mm
